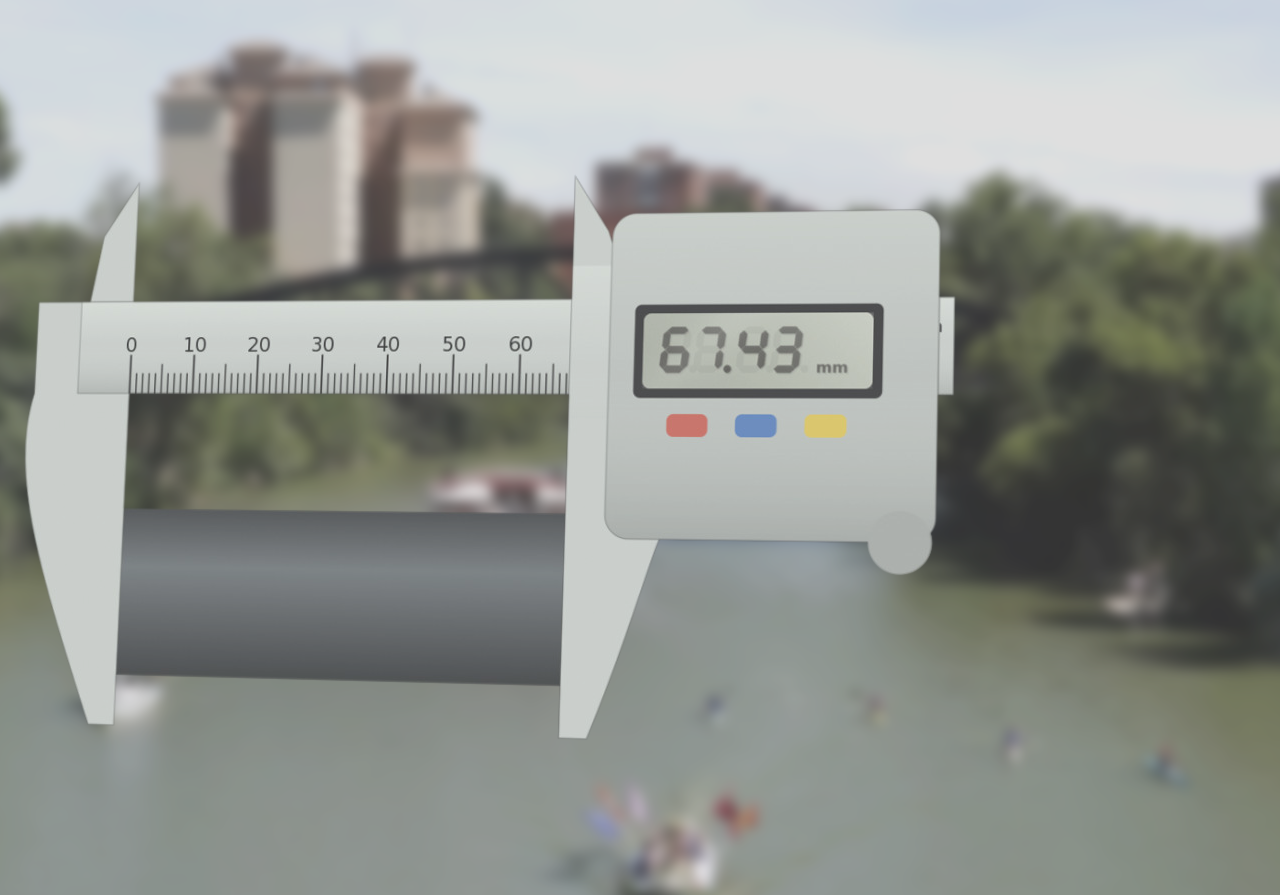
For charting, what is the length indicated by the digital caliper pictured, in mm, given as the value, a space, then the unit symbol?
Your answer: 67.43 mm
